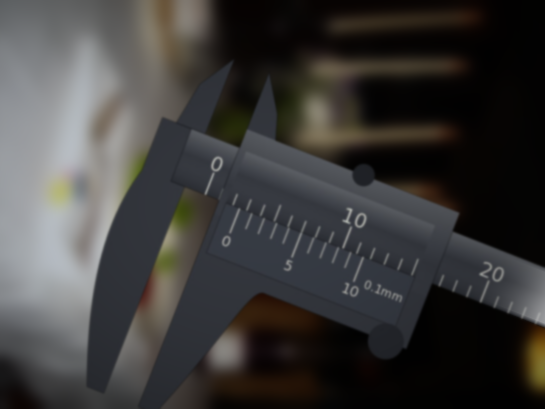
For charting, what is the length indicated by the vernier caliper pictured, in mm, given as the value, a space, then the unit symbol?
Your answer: 2.5 mm
